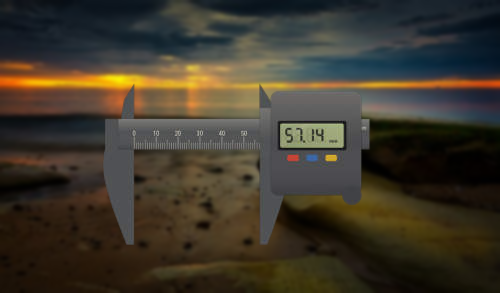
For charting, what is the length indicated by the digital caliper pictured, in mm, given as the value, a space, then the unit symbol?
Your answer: 57.14 mm
